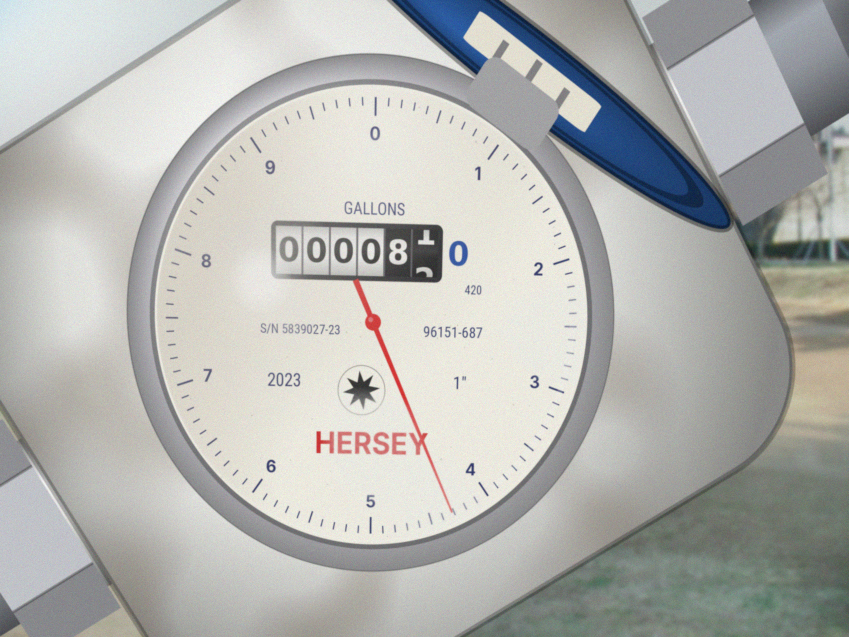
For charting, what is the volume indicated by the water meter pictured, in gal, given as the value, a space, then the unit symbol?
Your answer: 814.3 gal
